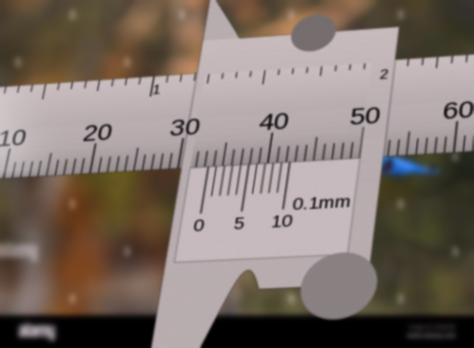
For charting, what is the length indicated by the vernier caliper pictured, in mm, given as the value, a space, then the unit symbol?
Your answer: 33.4 mm
